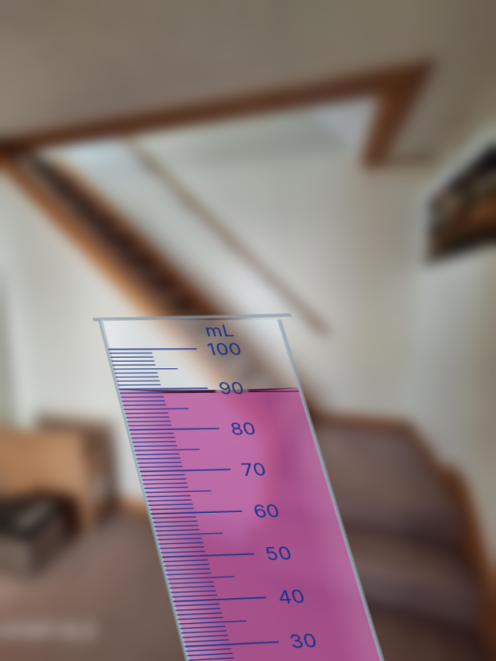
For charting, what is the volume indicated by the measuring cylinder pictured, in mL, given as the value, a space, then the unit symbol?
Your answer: 89 mL
